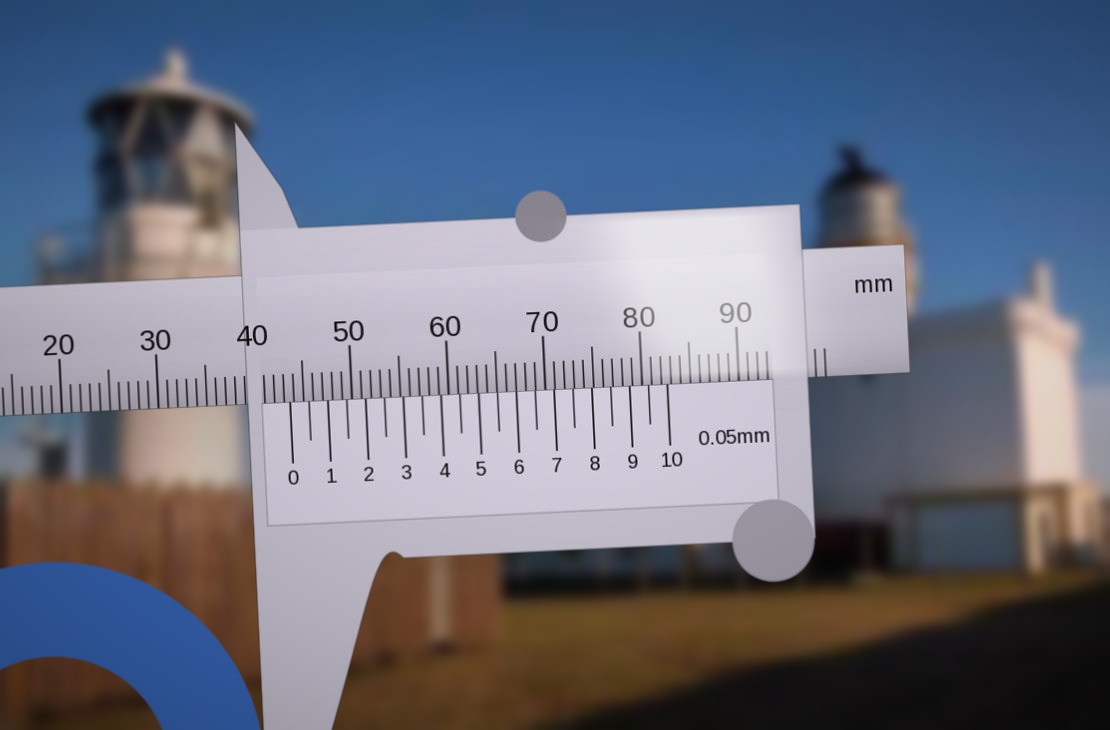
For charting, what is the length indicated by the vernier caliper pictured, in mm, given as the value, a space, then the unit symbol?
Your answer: 43.6 mm
